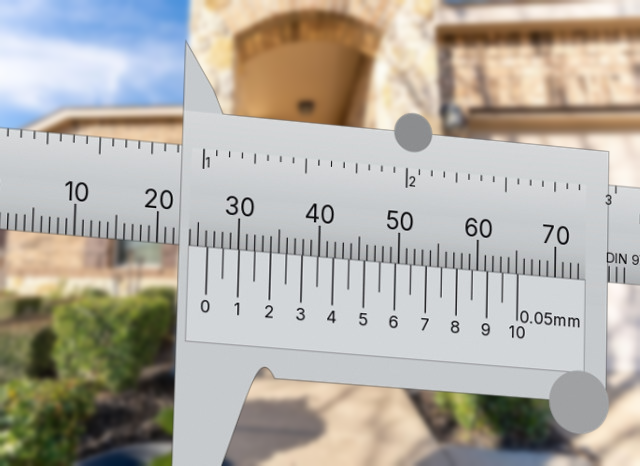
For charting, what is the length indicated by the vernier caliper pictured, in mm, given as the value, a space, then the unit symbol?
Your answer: 26.2 mm
